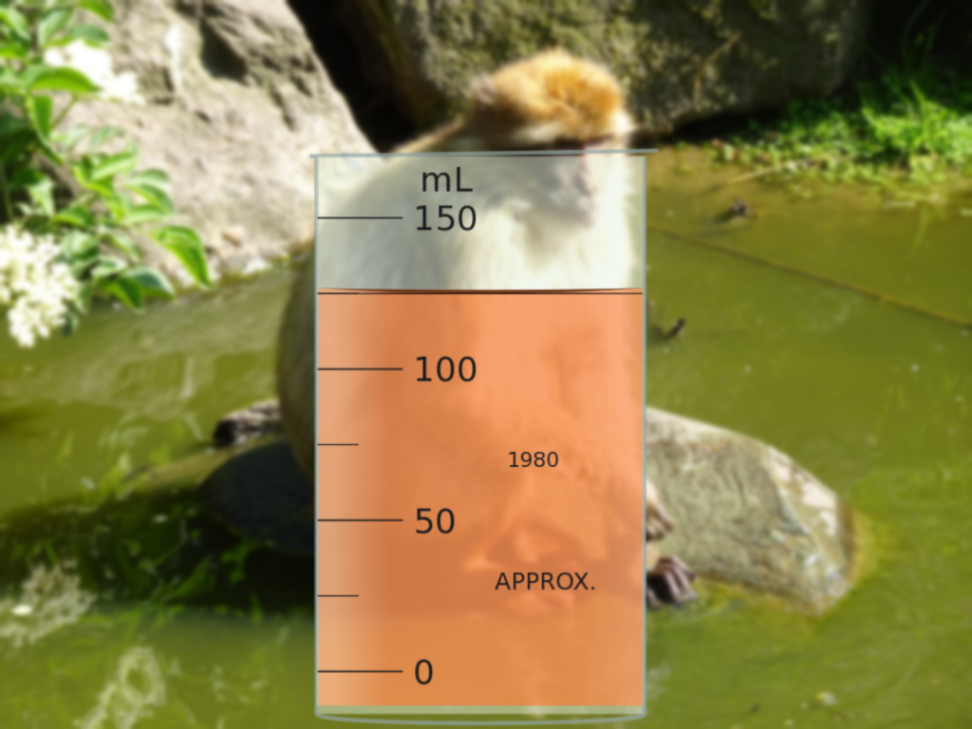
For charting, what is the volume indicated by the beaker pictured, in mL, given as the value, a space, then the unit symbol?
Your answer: 125 mL
